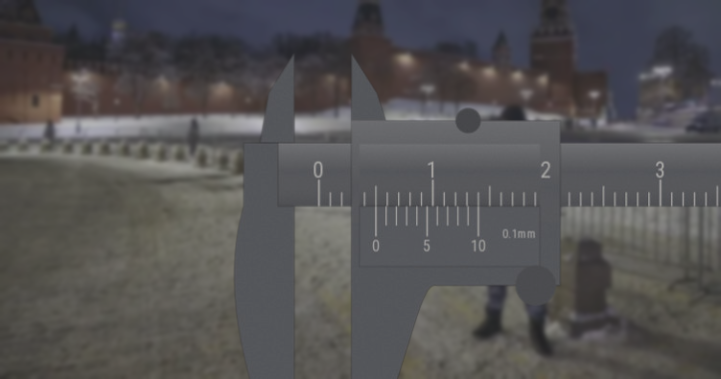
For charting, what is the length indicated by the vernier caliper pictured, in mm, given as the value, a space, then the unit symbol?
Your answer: 5.0 mm
